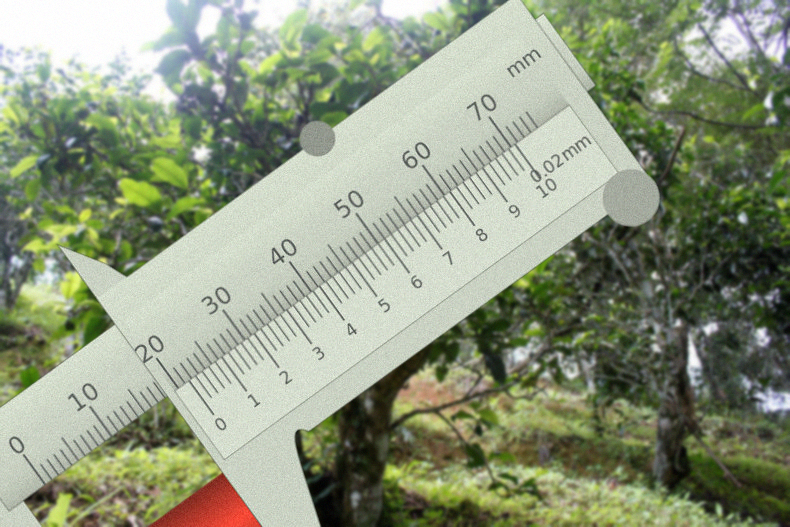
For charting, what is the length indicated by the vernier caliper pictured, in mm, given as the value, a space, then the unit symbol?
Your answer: 21.6 mm
